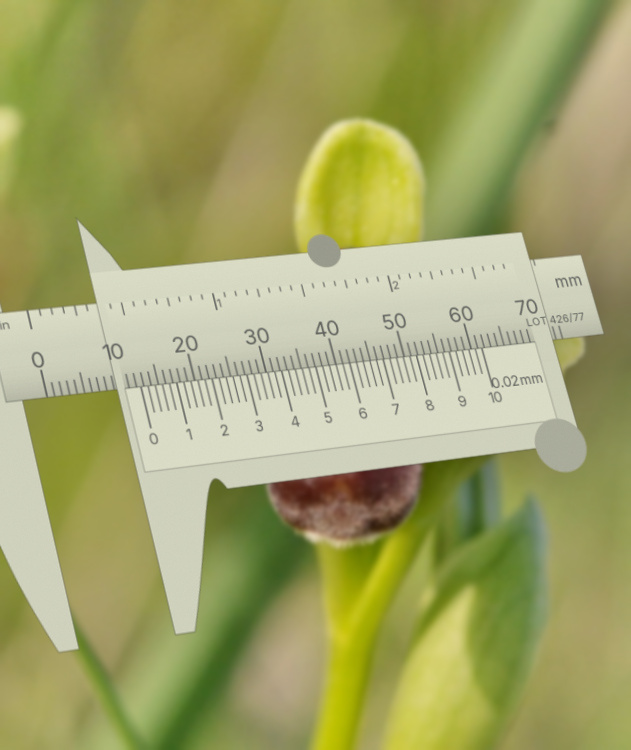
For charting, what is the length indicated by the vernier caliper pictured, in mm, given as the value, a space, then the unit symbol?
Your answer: 12.6 mm
